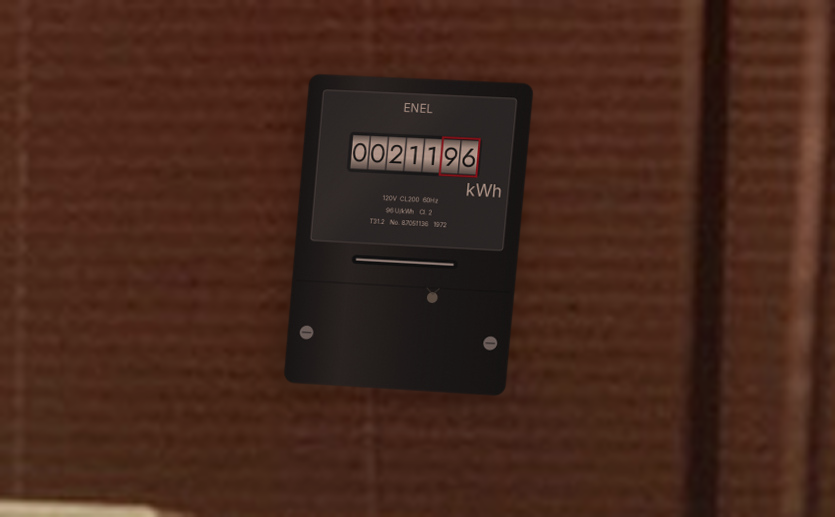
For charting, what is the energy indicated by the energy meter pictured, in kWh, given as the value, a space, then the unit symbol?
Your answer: 211.96 kWh
